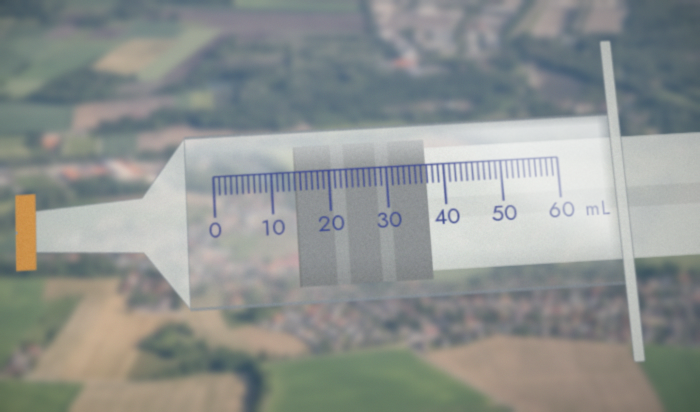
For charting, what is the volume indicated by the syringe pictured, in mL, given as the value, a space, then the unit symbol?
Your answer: 14 mL
